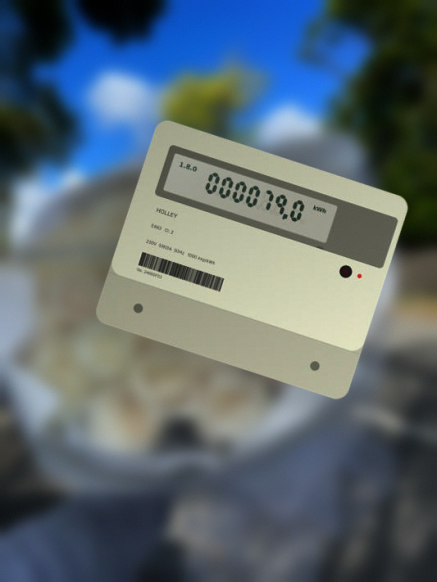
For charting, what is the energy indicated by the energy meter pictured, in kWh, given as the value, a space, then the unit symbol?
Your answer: 79.0 kWh
